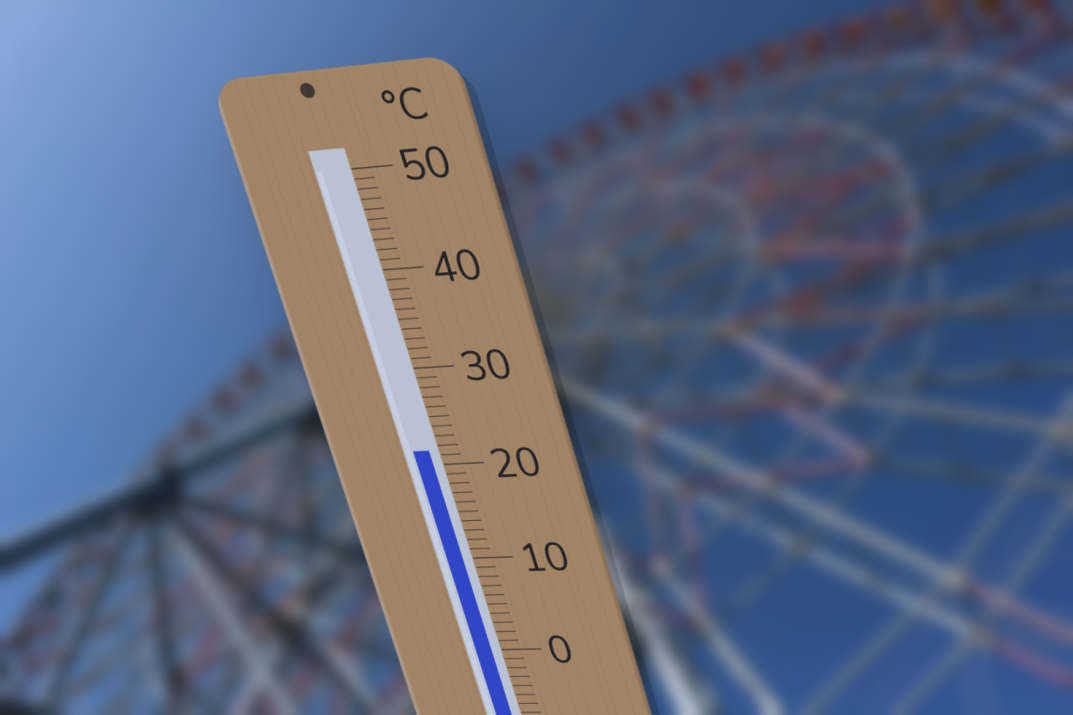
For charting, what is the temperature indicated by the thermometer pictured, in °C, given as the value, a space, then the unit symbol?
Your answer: 21.5 °C
